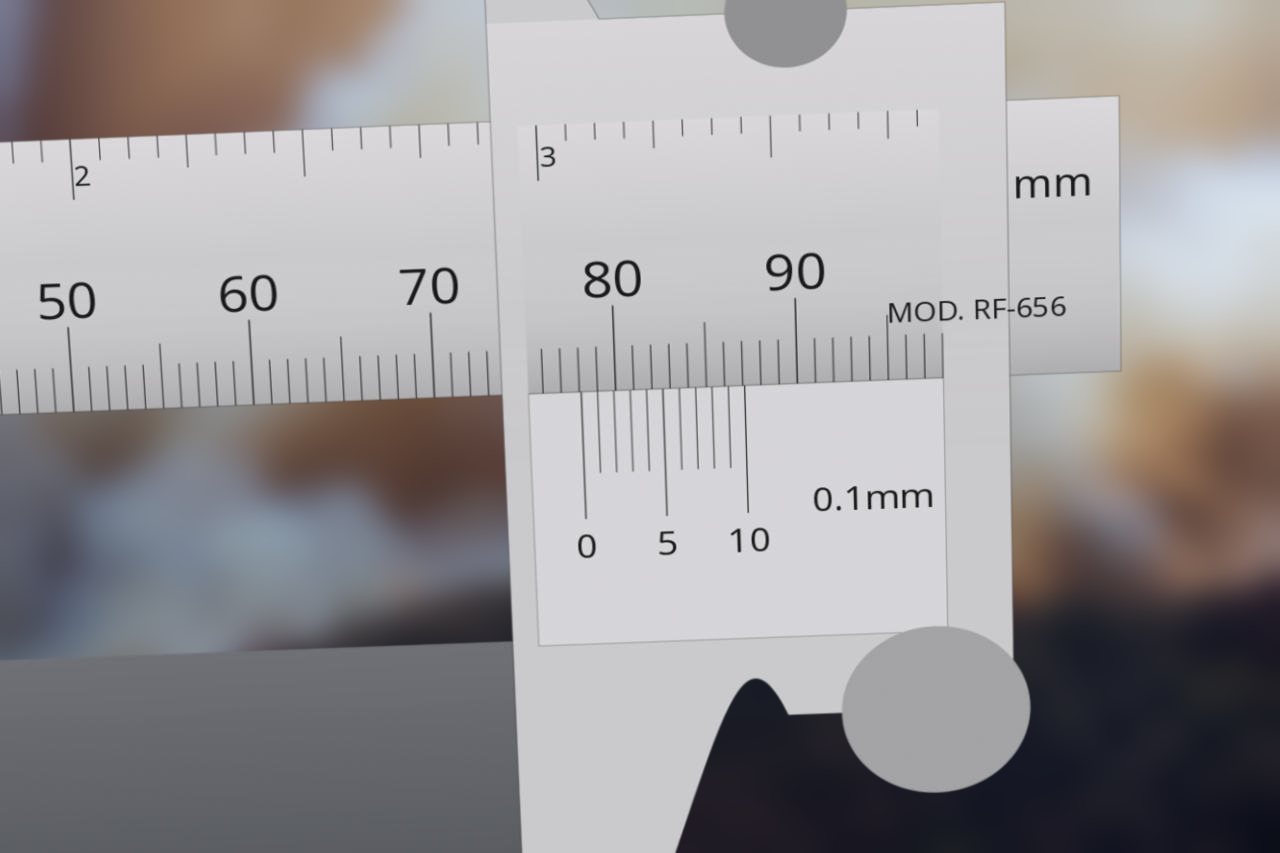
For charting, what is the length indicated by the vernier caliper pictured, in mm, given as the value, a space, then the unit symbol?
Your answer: 78.1 mm
